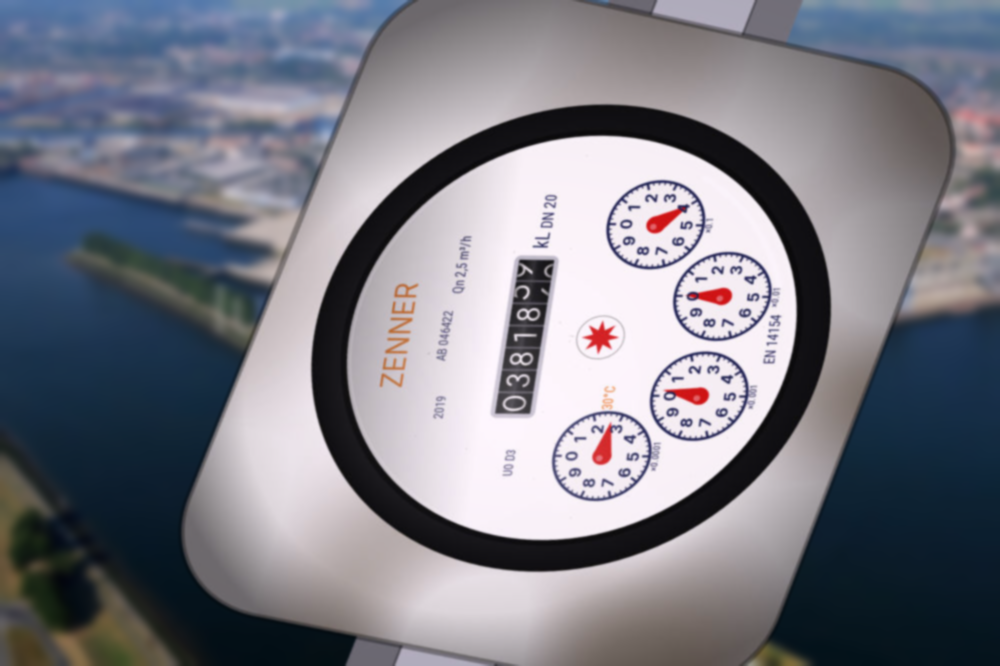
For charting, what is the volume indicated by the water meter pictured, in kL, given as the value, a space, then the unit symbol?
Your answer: 381859.4002 kL
